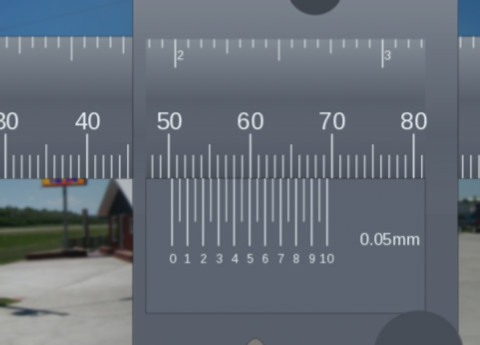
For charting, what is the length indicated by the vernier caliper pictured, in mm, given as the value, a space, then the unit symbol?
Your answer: 50.4 mm
